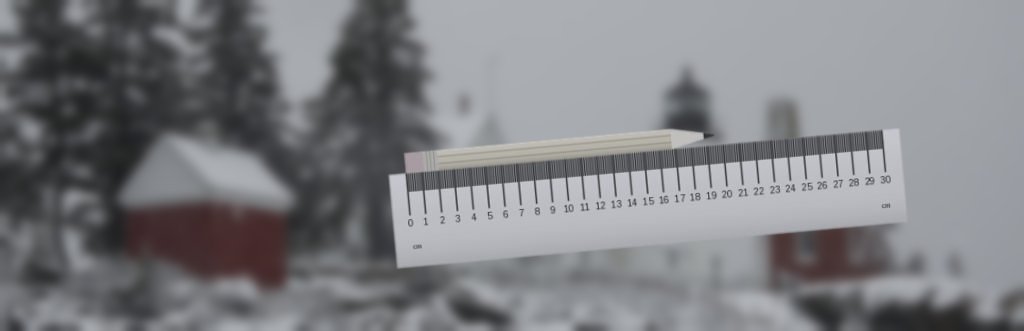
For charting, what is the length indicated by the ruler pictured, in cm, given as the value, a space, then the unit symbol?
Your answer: 19.5 cm
